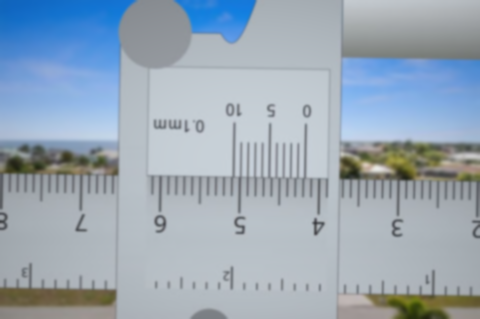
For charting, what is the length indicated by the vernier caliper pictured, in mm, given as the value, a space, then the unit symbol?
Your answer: 41.8 mm
